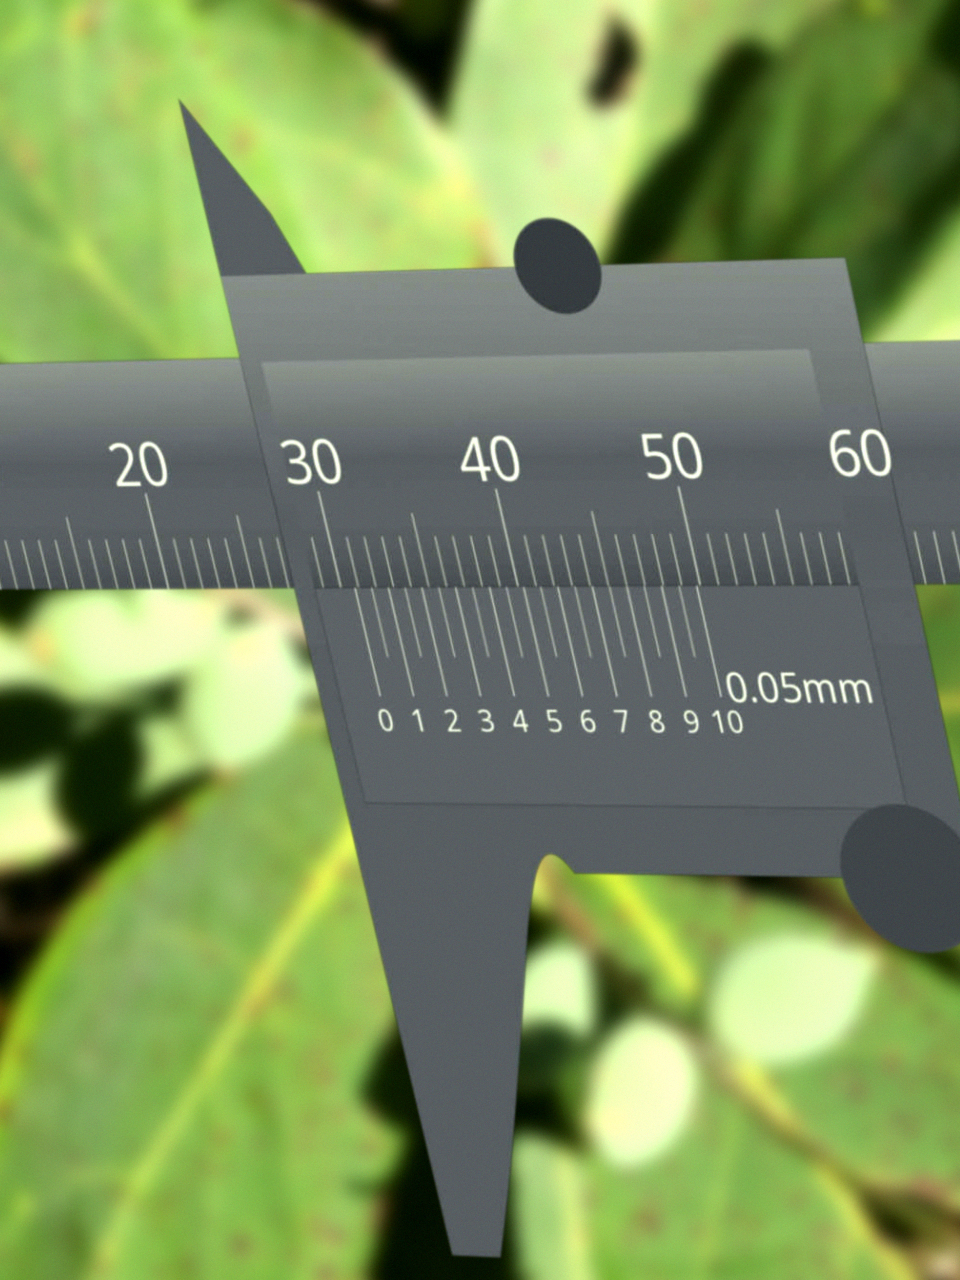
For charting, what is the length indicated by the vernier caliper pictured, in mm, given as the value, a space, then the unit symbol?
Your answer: 30.8 mm
